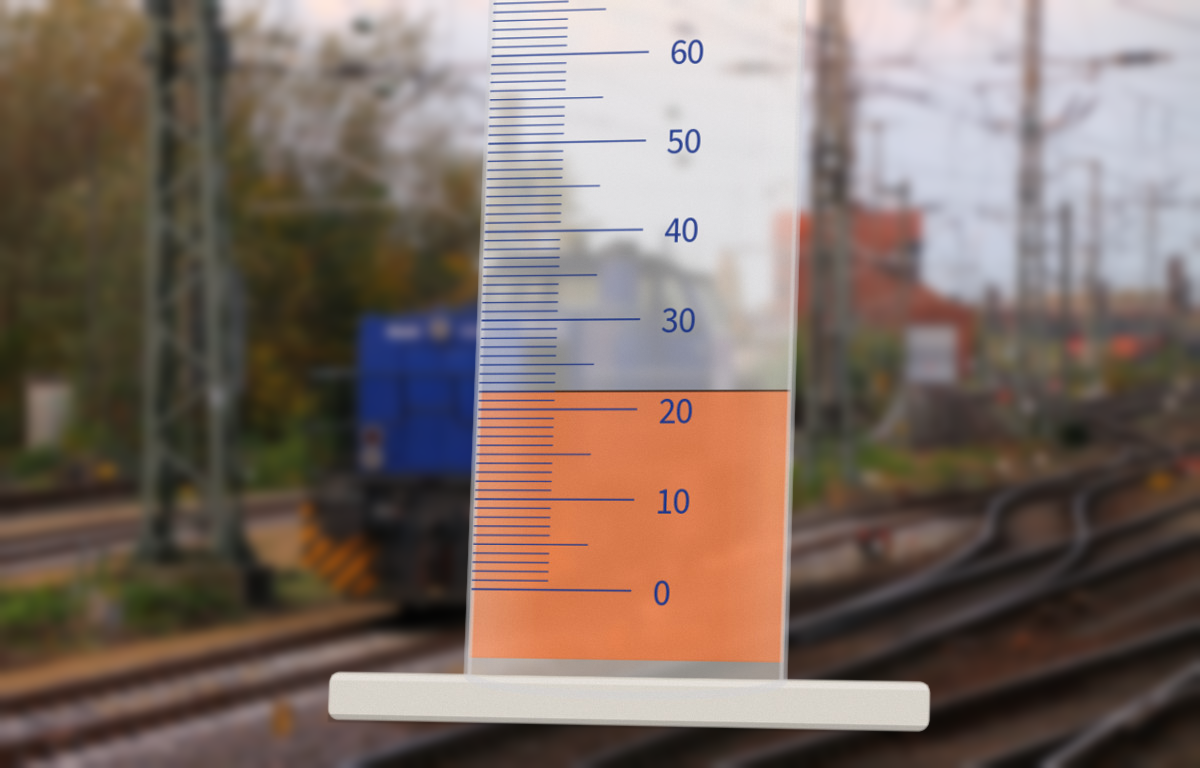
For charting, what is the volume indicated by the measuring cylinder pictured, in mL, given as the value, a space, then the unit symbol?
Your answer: 22 mL
